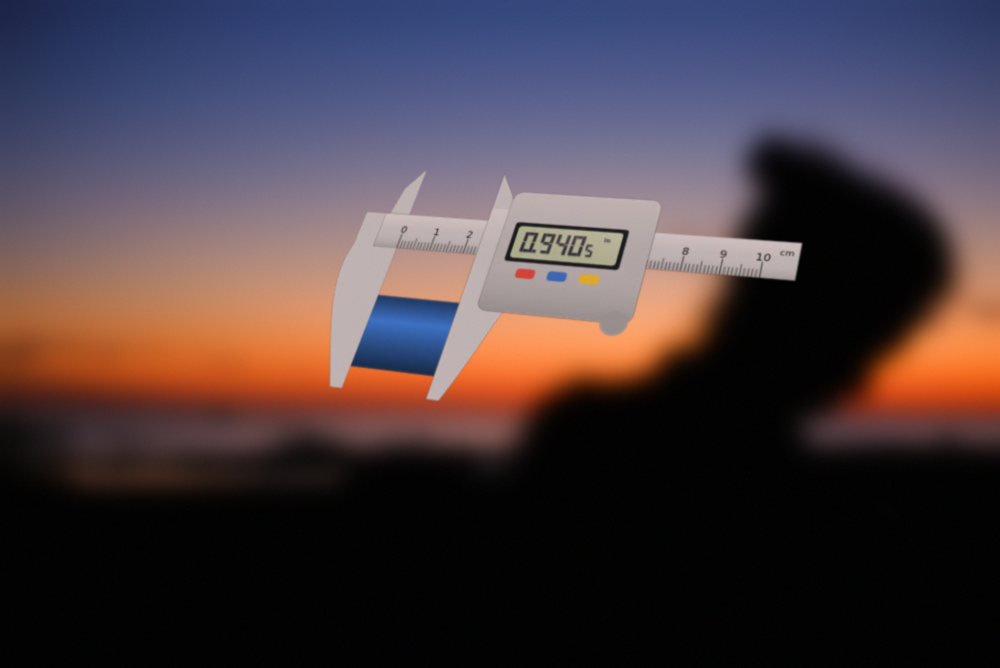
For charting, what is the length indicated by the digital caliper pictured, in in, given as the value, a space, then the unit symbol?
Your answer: 0.9405 in
